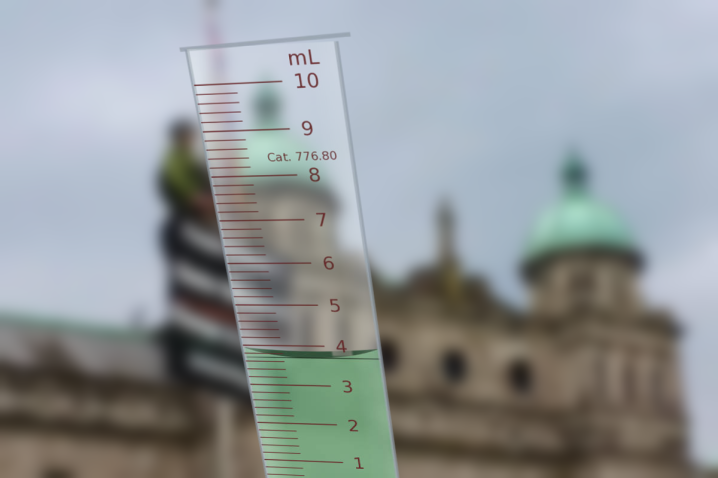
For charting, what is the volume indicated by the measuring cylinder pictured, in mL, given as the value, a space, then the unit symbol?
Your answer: 3.7 mL
